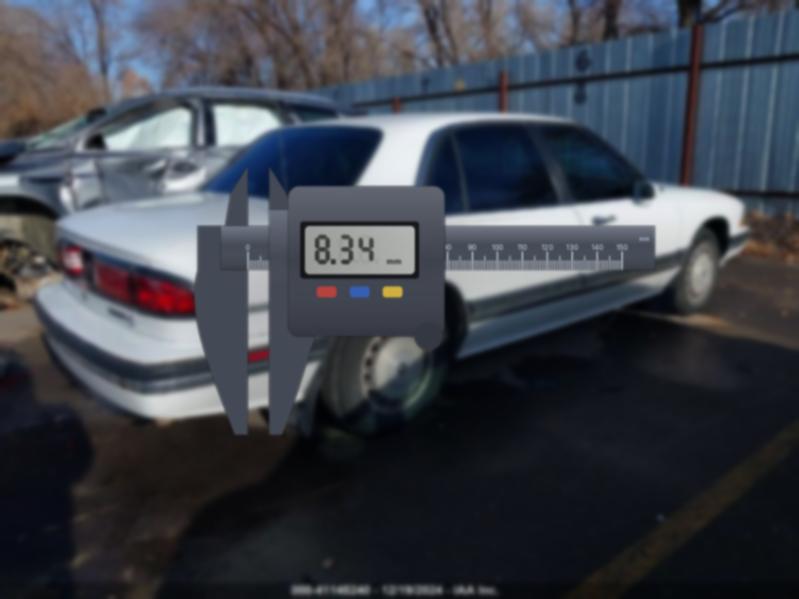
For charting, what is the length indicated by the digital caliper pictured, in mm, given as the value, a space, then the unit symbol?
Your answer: 8.34 mm
